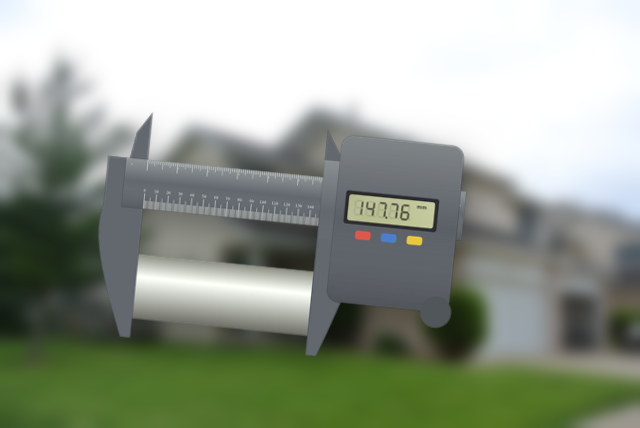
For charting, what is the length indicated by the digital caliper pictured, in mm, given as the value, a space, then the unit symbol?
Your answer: 147.76 mm
